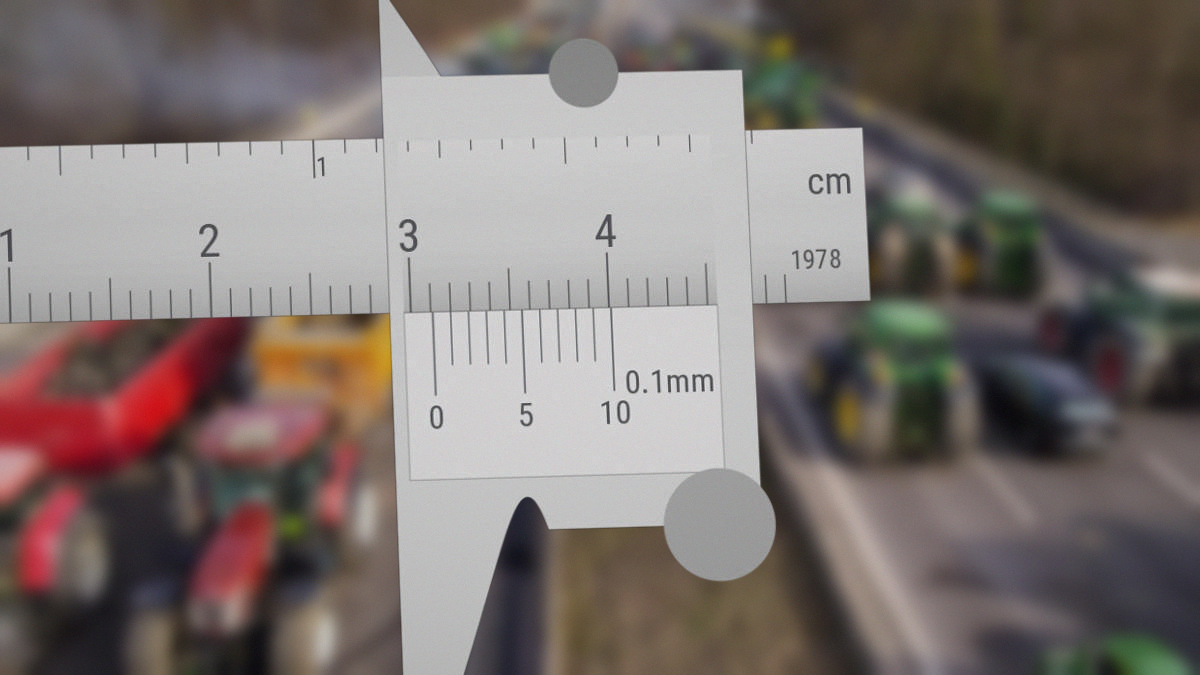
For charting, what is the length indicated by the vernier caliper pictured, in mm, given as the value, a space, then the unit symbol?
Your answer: 31.1 mm
